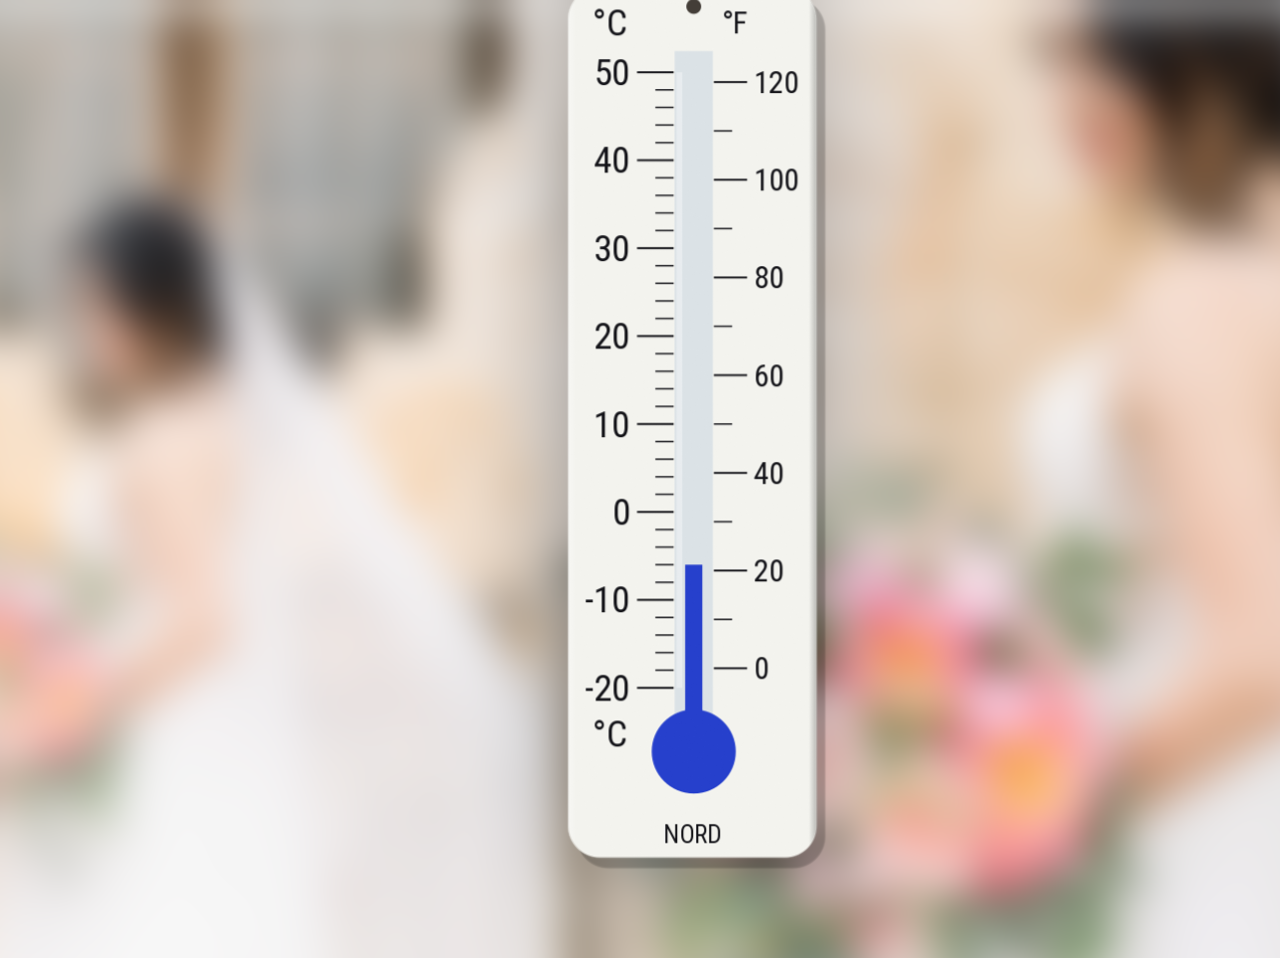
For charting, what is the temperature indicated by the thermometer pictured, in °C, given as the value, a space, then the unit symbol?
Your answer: -6 °C
